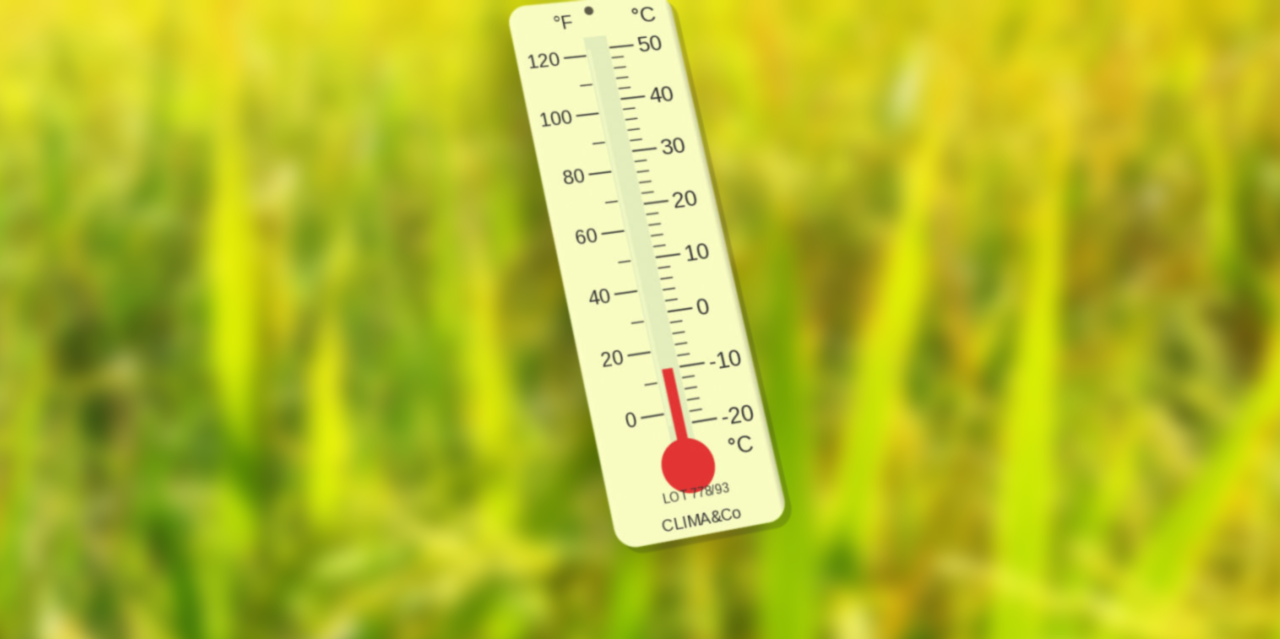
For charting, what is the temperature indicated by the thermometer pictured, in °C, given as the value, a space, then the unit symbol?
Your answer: -10 °C
